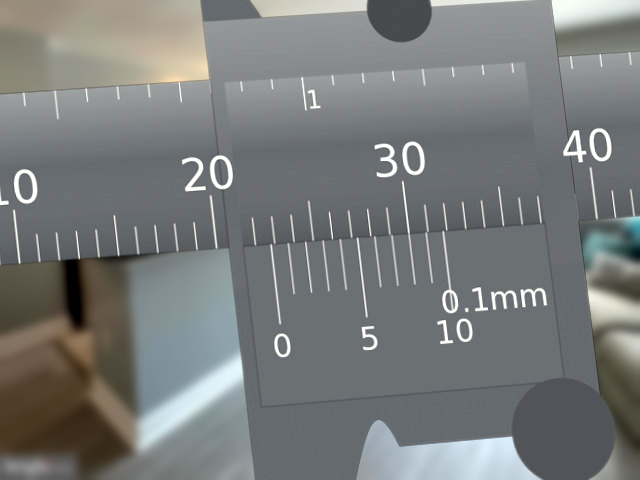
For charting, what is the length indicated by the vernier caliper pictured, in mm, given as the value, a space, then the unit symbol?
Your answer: 22.8 mm
